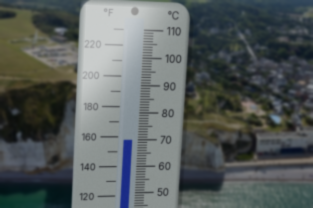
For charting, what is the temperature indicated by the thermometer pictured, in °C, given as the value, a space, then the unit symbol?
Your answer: 70 °C
